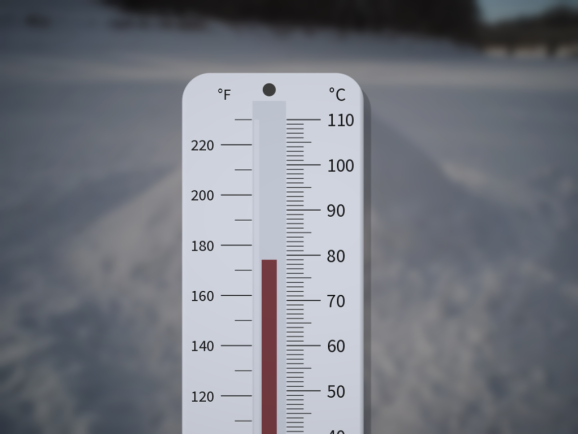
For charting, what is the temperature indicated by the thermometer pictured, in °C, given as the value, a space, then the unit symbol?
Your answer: 79 °C
